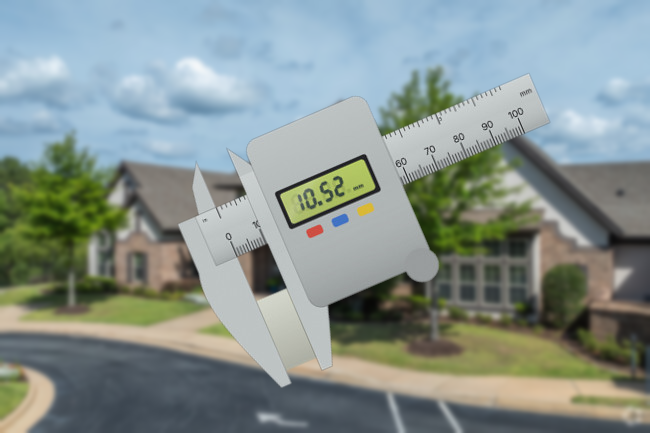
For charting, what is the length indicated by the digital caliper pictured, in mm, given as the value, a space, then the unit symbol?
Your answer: 10.52 mm
